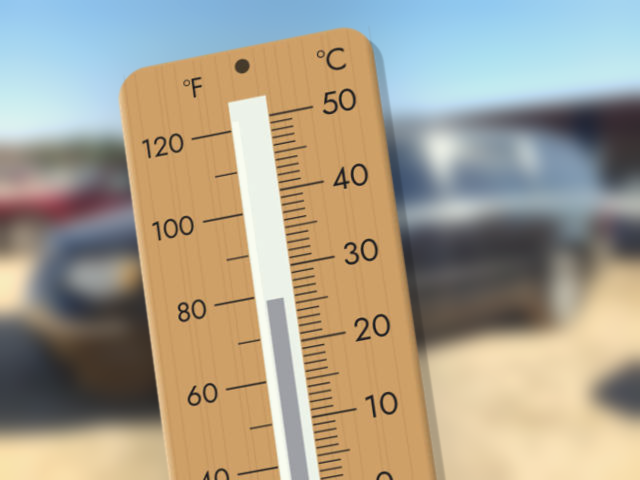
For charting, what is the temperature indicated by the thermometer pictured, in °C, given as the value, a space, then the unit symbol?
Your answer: 26 °C
